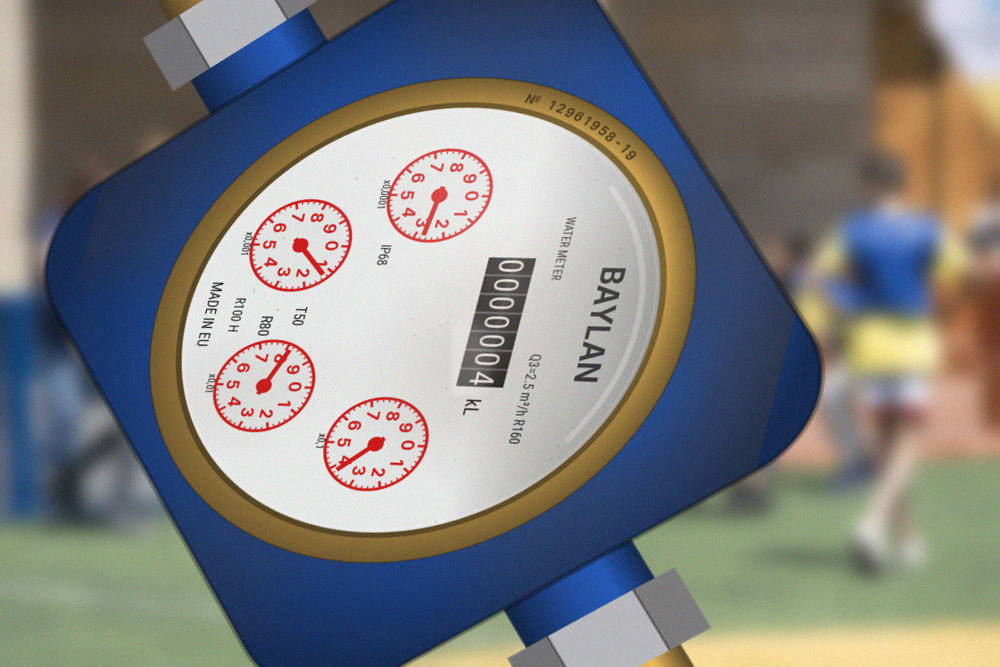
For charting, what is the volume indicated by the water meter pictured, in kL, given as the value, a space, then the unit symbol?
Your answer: 4.3812 kL
